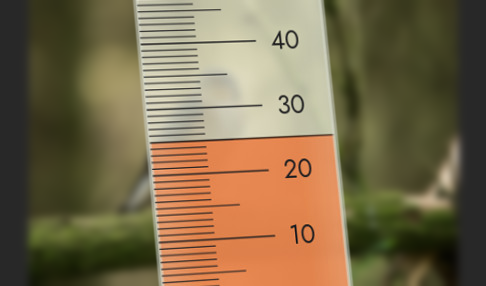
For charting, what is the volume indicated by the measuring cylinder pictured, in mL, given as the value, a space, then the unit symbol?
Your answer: 25 mL
